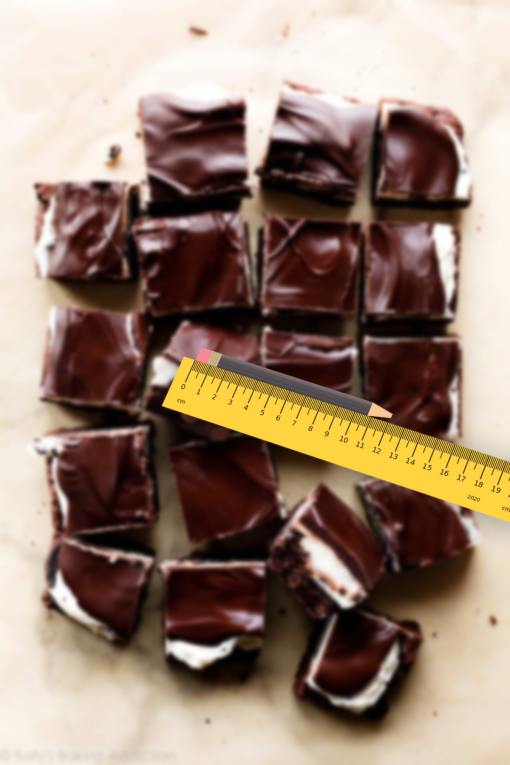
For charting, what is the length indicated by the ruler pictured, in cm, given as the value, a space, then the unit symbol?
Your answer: 12.5 cm
